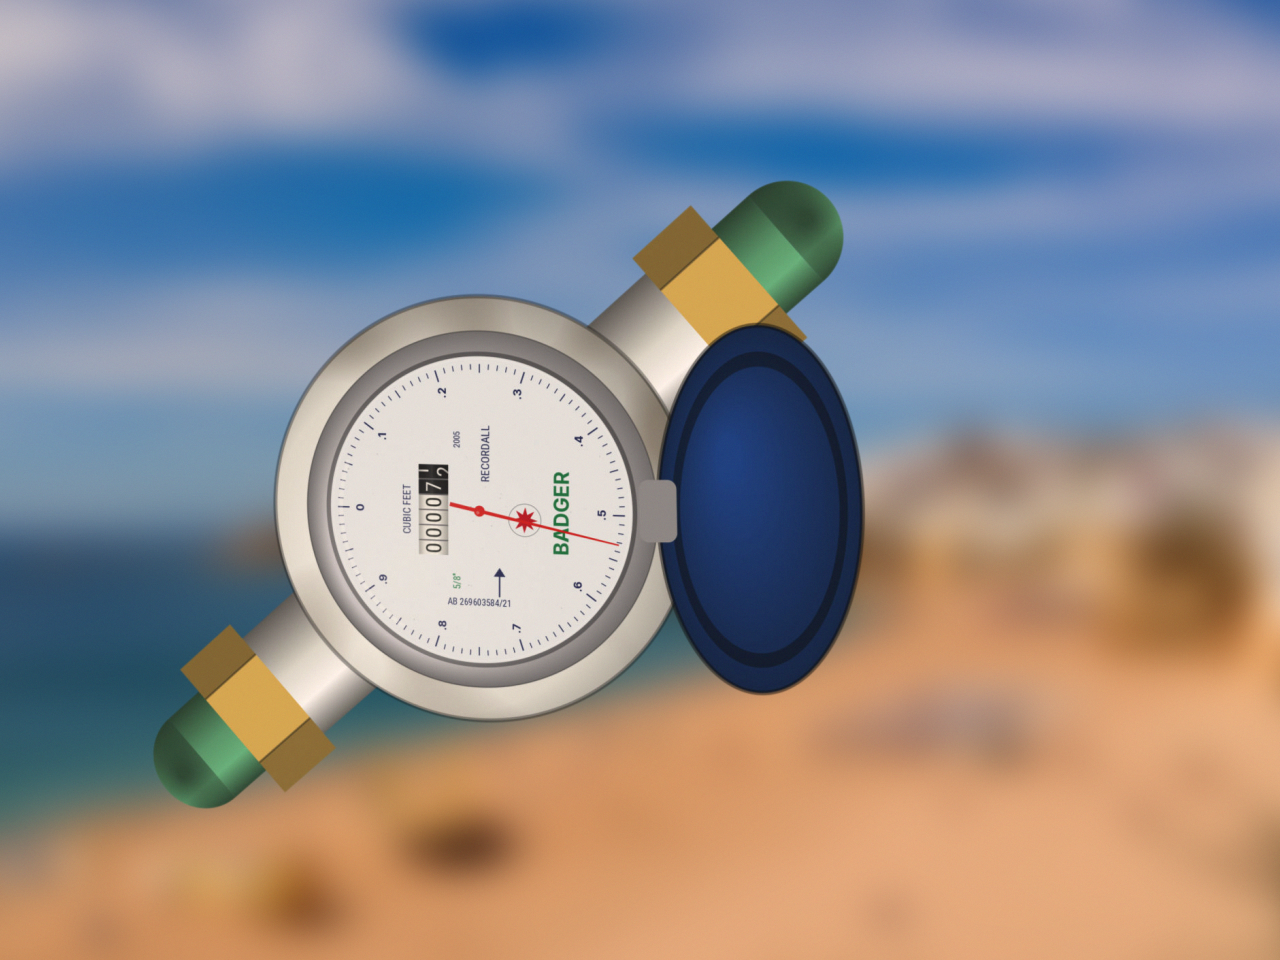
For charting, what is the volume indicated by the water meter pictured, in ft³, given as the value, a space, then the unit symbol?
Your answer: 71.53 ft³
